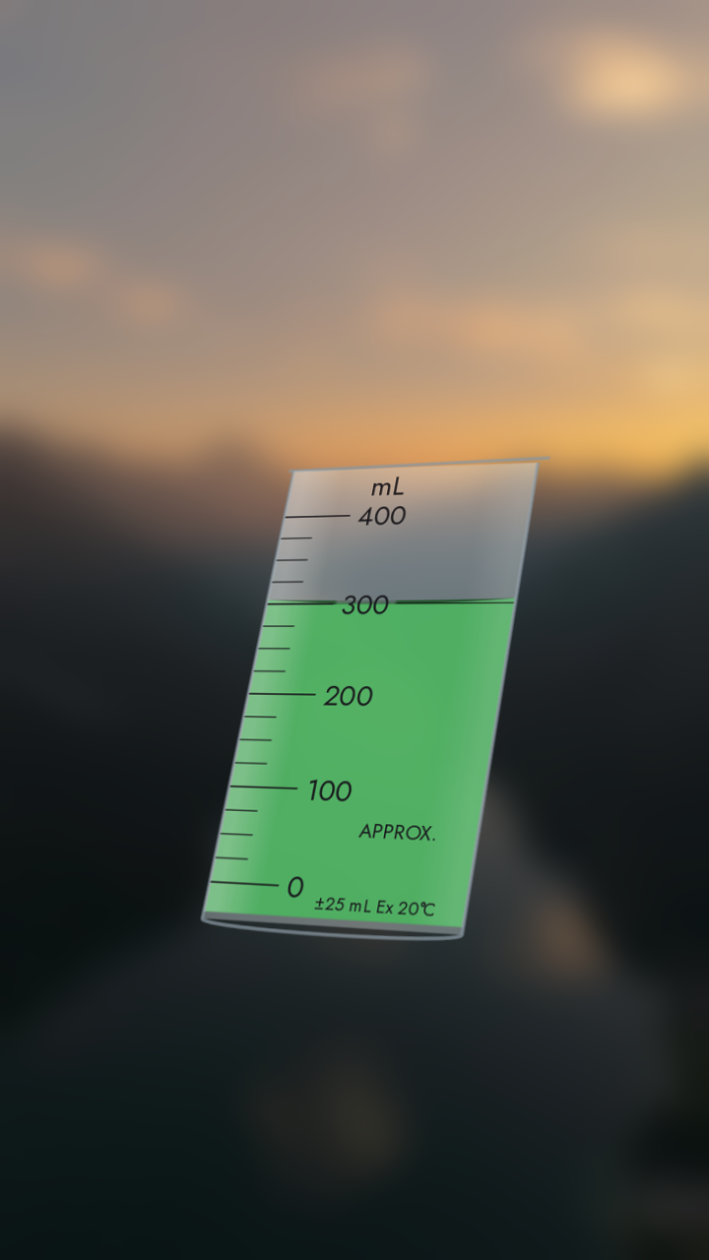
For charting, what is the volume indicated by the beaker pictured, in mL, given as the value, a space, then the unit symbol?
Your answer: 300 mL
